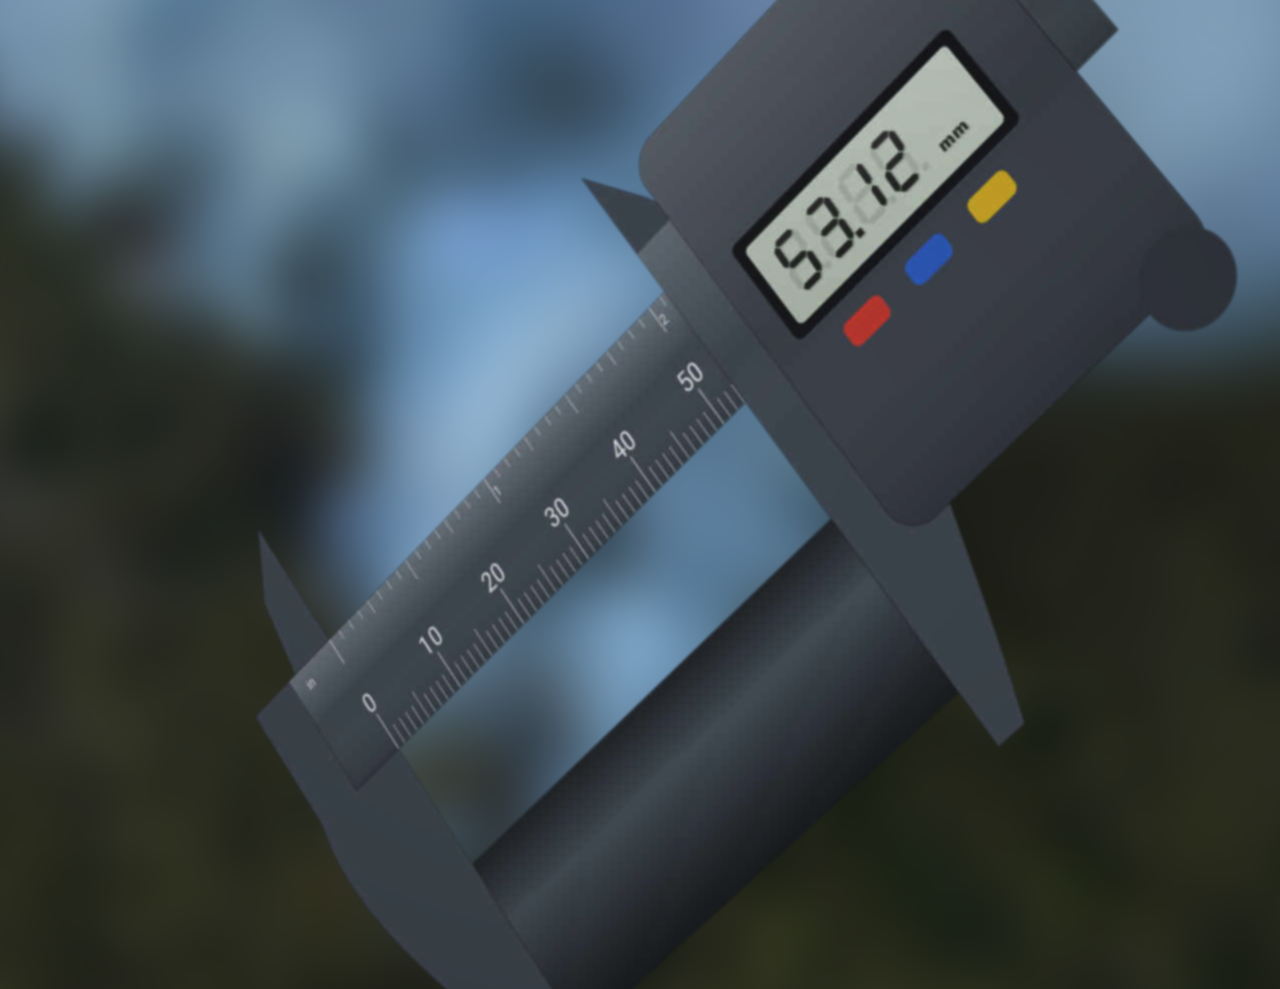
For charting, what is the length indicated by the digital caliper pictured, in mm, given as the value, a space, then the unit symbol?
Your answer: 53.12 mm
